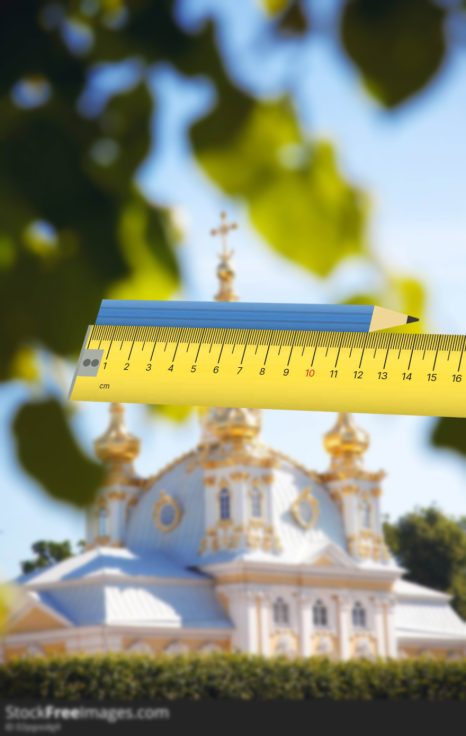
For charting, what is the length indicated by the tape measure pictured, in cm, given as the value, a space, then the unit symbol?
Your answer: 14 cm
